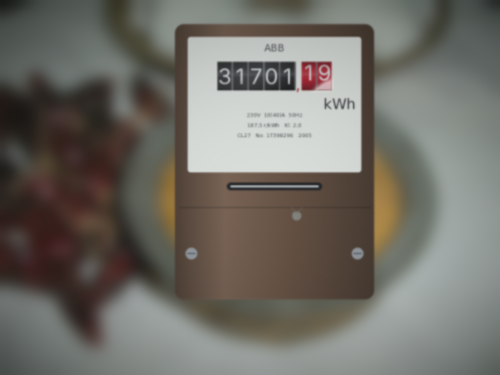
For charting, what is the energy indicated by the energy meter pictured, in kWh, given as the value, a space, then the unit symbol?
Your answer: 31701.19 kWh
